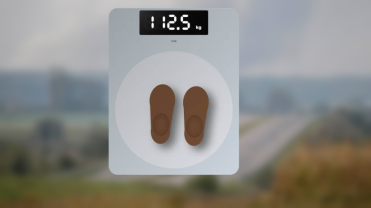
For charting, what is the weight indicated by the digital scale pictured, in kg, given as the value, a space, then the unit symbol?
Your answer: 112.5 kg
